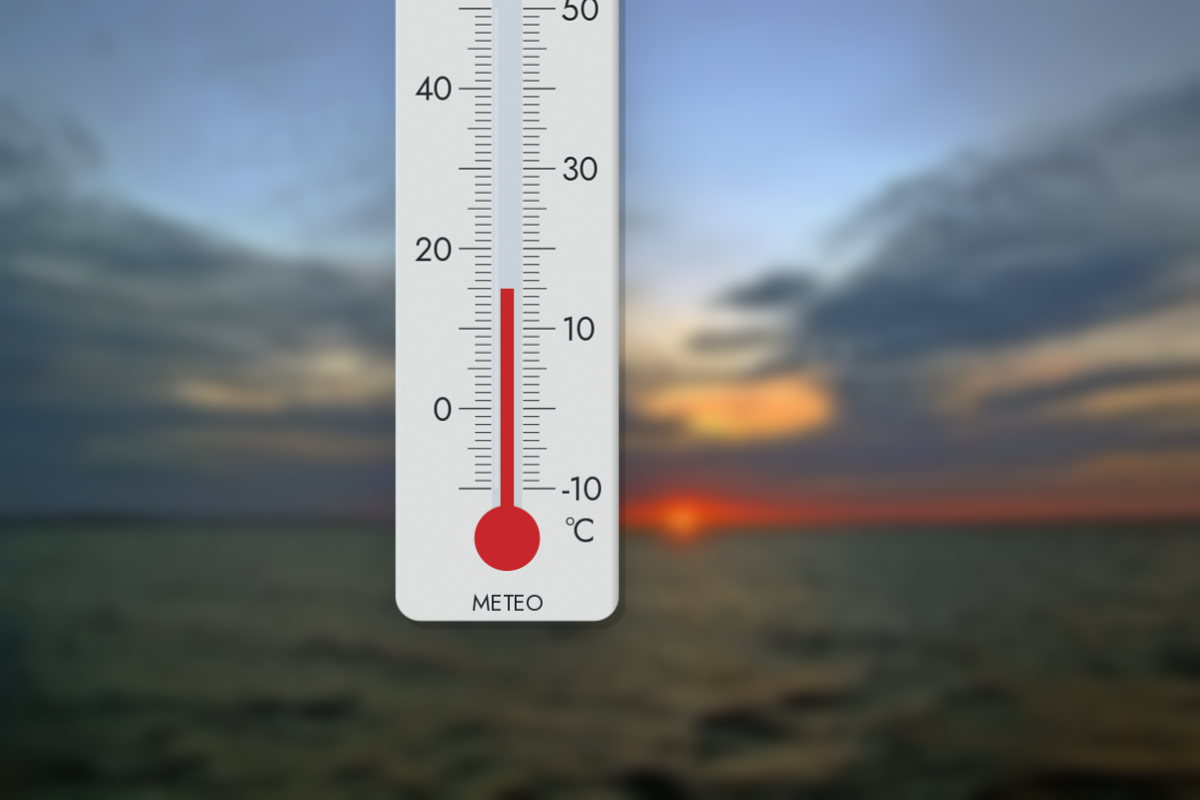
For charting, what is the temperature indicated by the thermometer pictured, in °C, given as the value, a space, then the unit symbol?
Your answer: 15 °C
